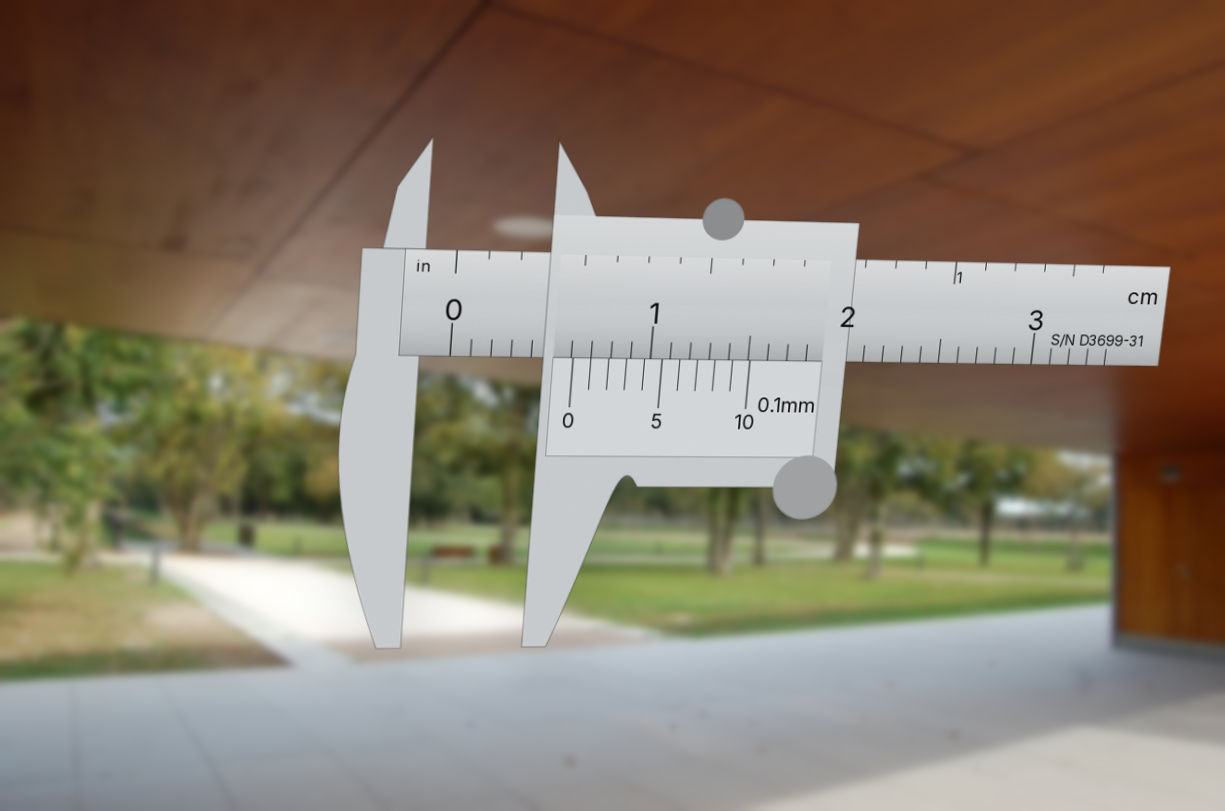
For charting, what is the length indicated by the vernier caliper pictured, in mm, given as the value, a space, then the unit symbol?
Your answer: 6.1 mm
